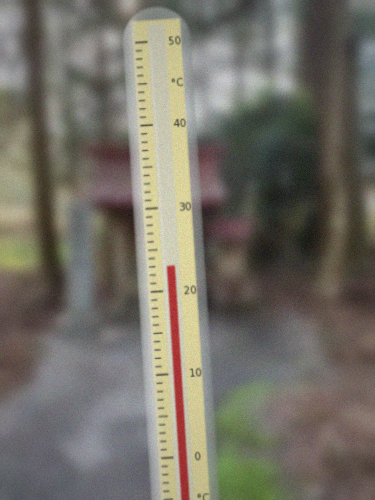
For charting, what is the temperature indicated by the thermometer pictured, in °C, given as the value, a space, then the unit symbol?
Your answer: 23 °C
